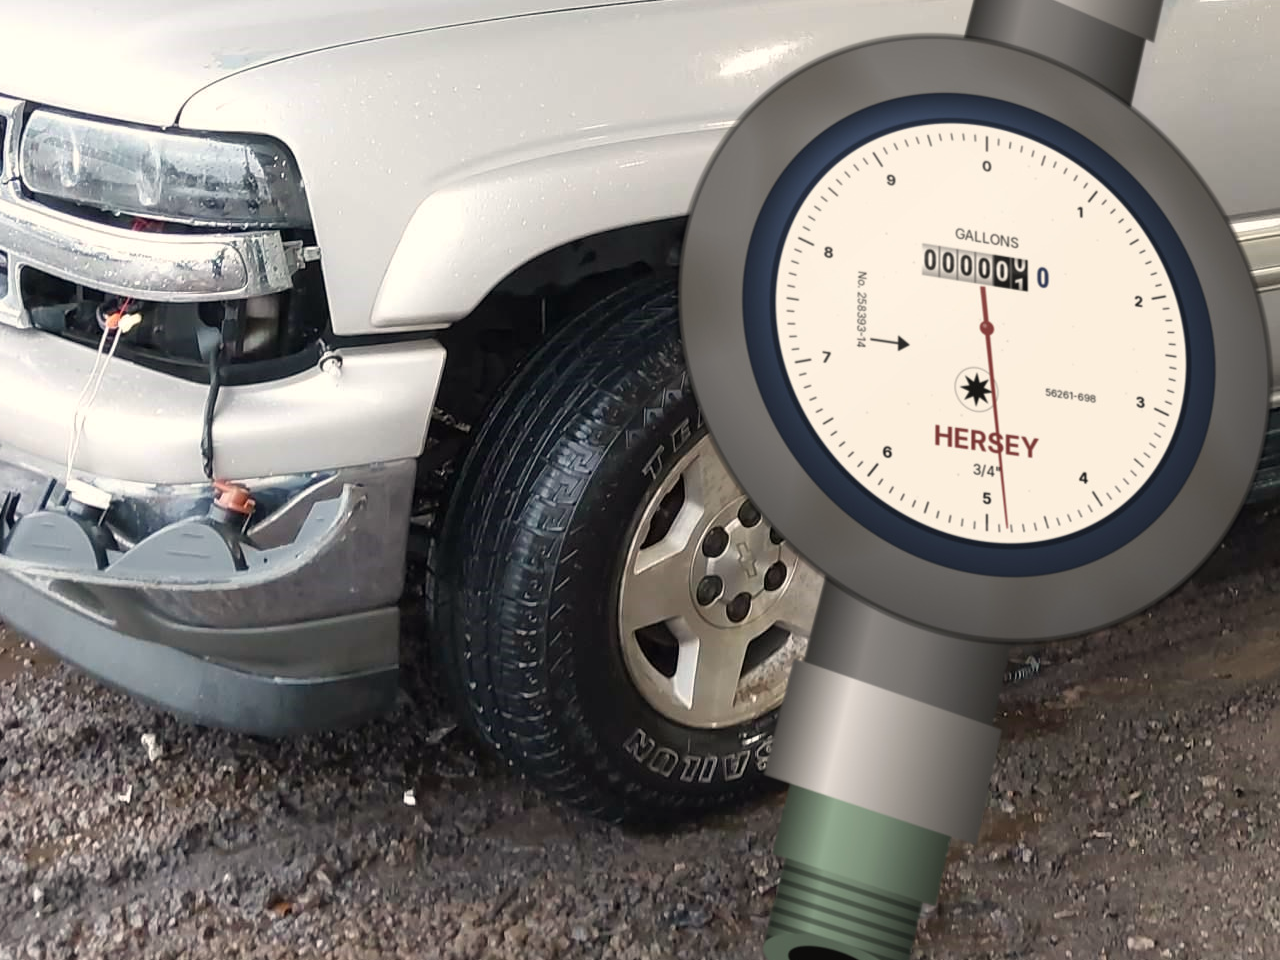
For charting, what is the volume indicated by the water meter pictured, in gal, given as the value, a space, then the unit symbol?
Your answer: 4.8 gal
